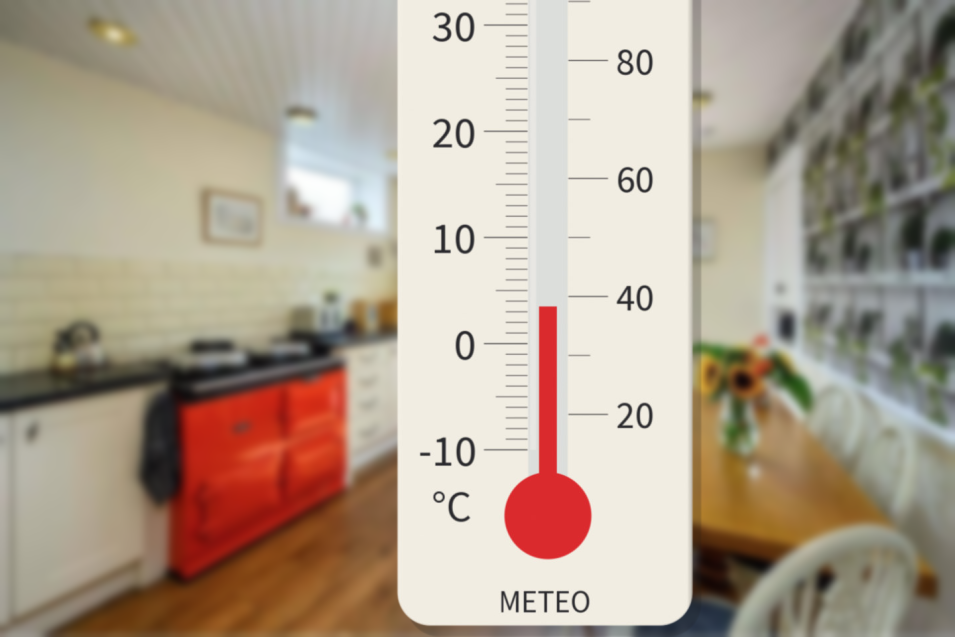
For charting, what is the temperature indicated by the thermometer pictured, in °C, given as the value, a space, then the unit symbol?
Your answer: 3.5 °C
